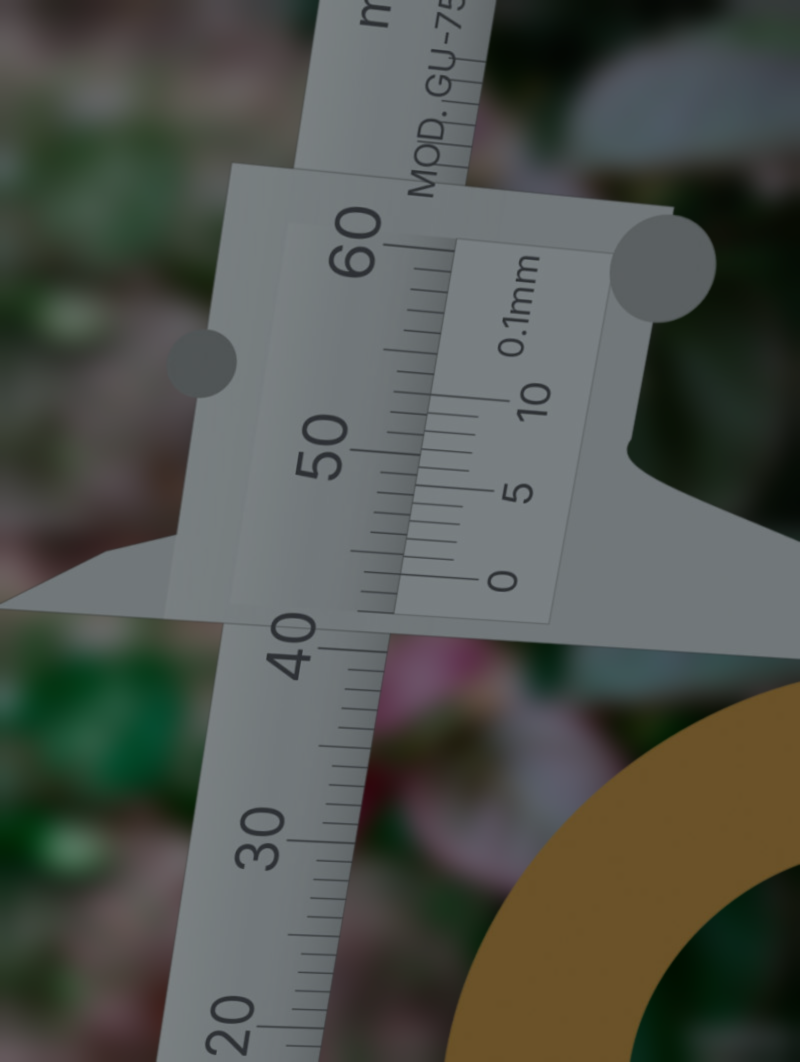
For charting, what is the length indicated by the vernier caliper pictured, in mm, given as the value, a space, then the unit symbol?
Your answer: 44.0 mm
